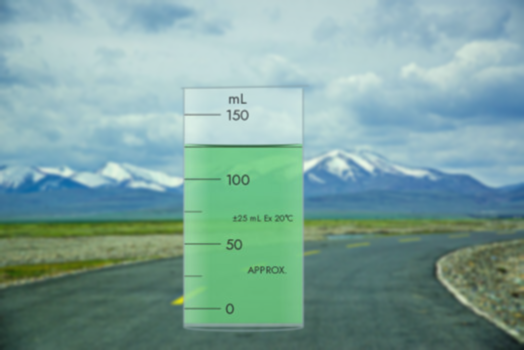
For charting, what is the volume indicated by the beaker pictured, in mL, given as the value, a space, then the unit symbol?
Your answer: 125 mL
